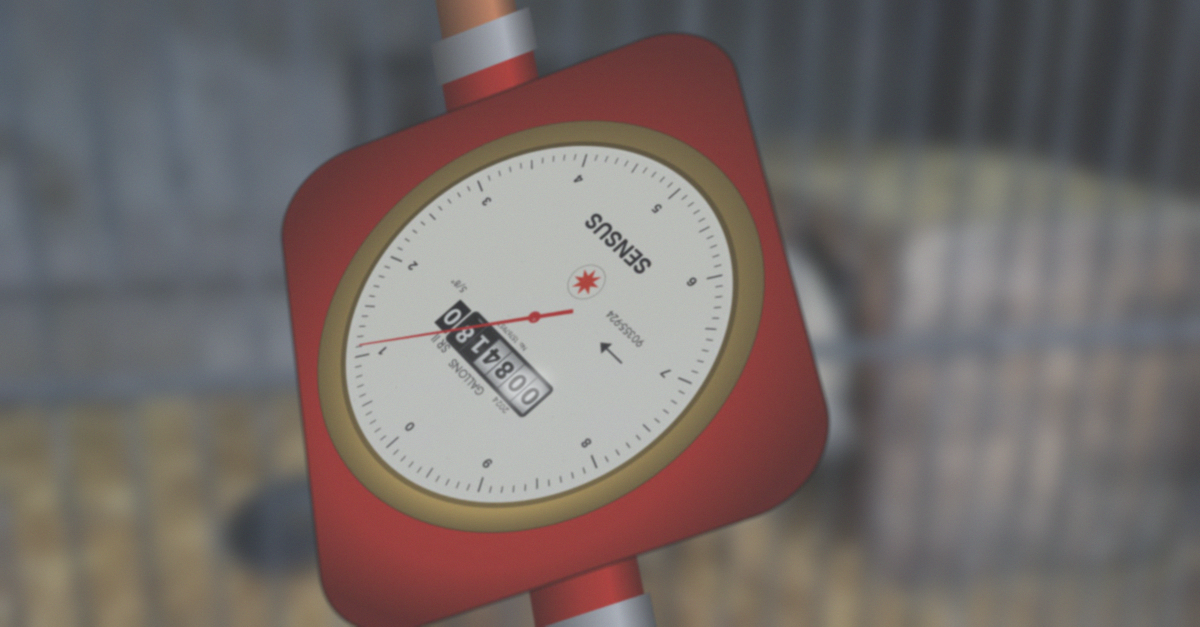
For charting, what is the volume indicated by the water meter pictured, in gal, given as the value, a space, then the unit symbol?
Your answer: 84181.1 gal
